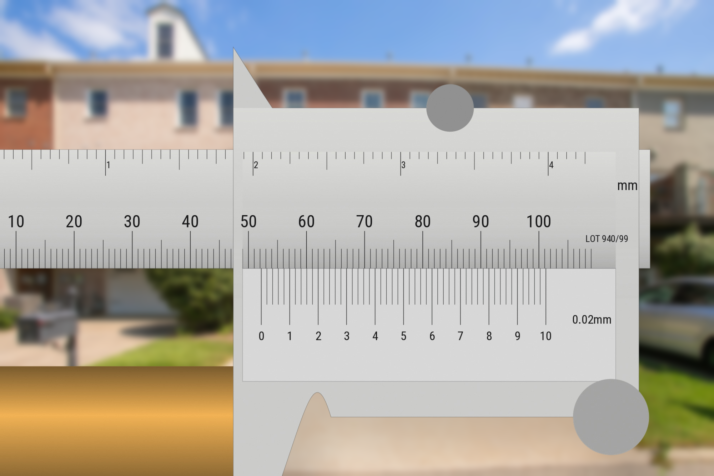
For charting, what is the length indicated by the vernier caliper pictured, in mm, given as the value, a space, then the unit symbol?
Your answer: 52.2 mm
